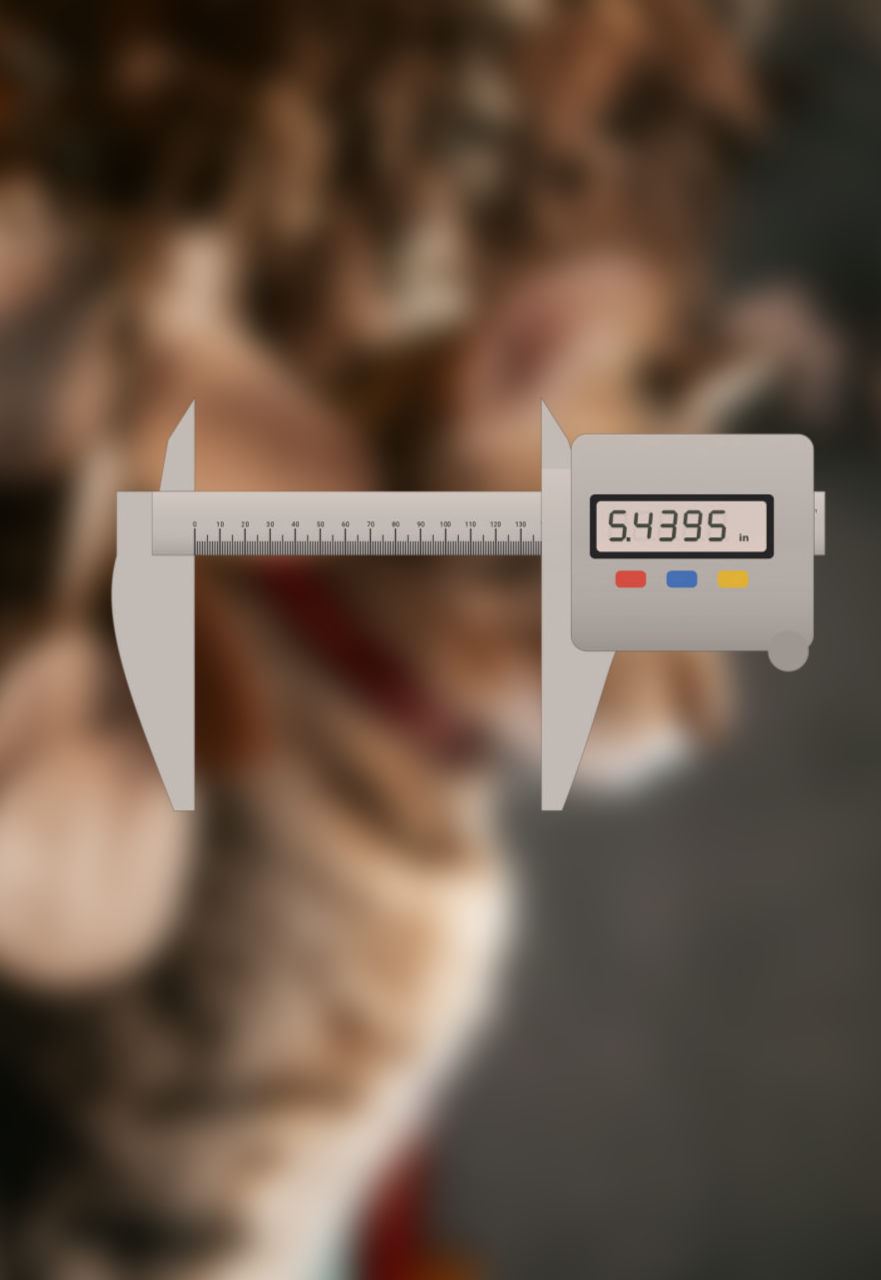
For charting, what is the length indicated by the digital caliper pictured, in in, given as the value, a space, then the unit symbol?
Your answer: 5.4395 in
